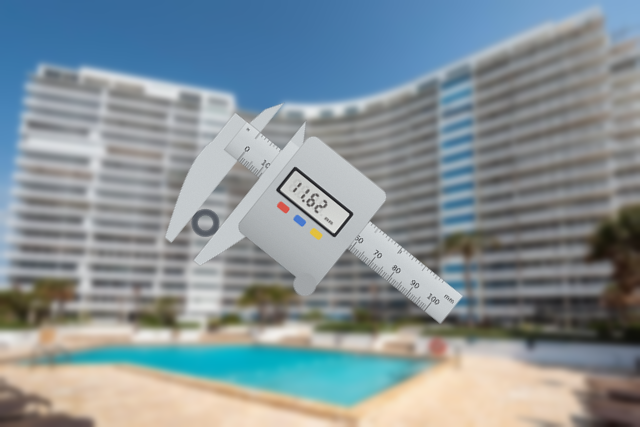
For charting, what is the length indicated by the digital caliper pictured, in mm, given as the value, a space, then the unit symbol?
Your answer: 11.62 mm
